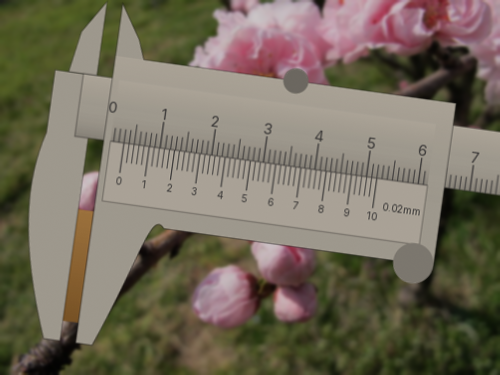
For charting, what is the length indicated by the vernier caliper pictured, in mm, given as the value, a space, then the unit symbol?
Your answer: 3.0 mm
